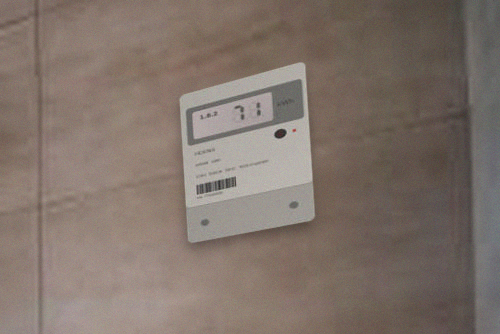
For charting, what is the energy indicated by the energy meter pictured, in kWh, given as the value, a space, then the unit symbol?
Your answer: 71 kWh
